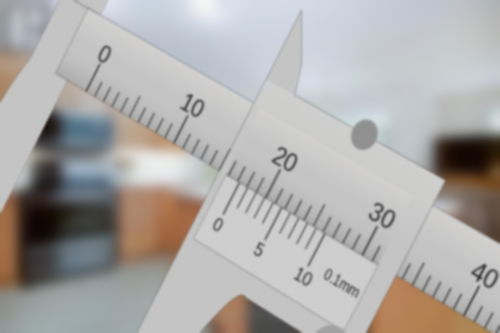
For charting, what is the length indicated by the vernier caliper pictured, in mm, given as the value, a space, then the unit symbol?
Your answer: 17.2 mm
